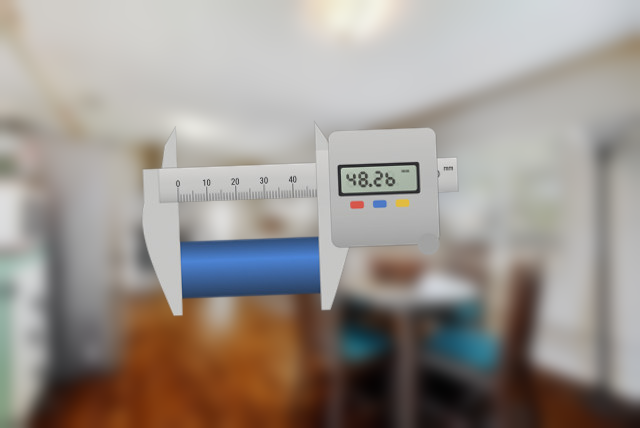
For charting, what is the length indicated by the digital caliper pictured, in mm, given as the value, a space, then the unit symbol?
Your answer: 48.26 mm
